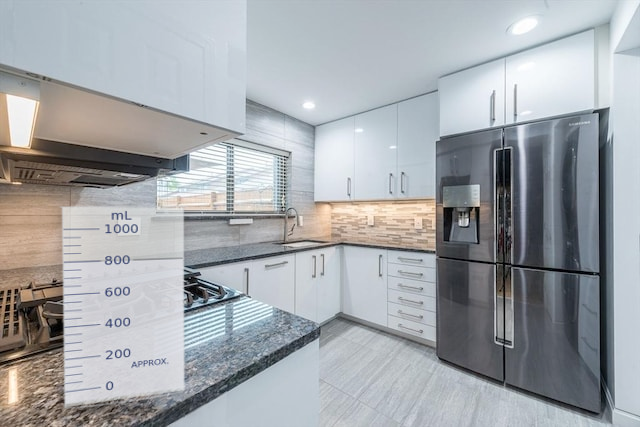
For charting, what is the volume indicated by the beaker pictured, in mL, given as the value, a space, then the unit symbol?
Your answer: 800 mL
